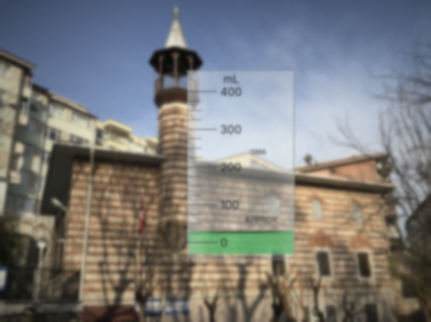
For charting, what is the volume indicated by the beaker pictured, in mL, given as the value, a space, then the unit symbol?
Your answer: 25 mL
